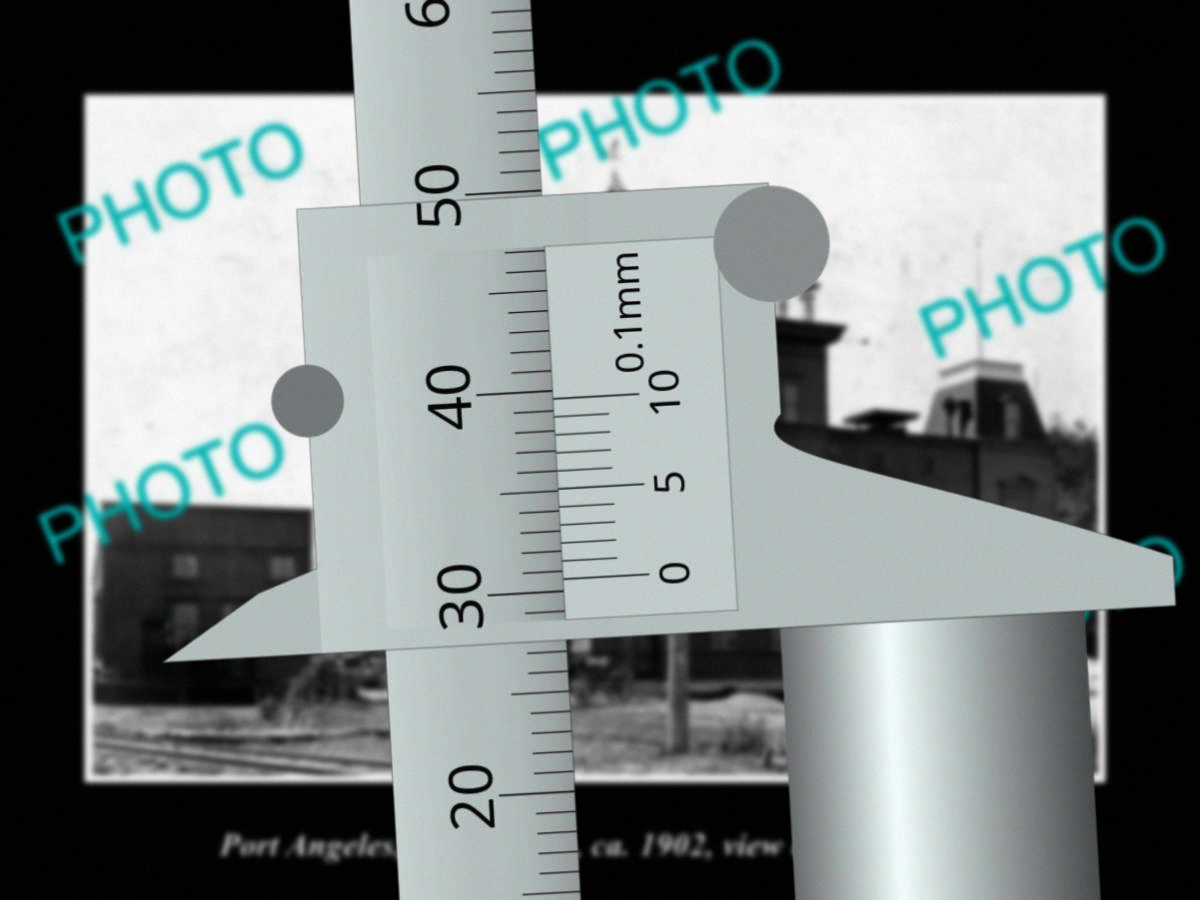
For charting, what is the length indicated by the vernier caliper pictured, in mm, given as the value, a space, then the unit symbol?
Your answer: 30.6 mm
